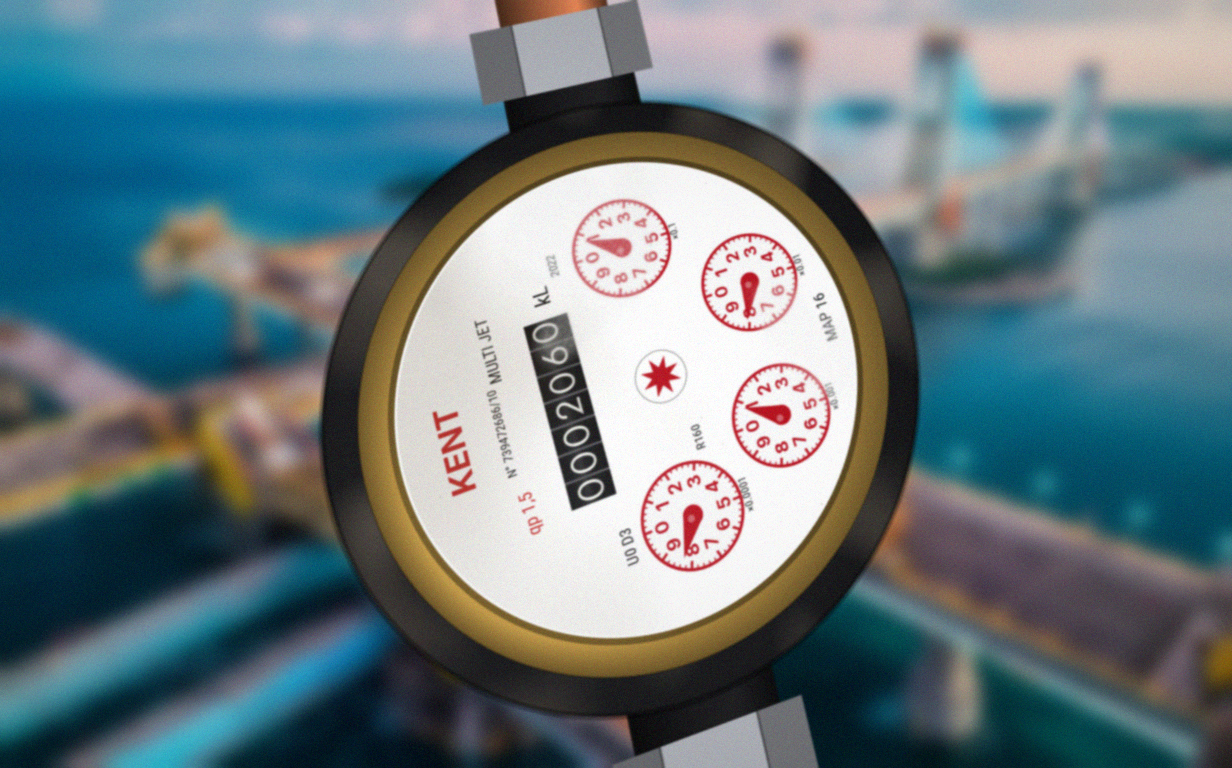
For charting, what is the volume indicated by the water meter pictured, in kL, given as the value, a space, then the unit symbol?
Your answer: 2060.0808 kL
